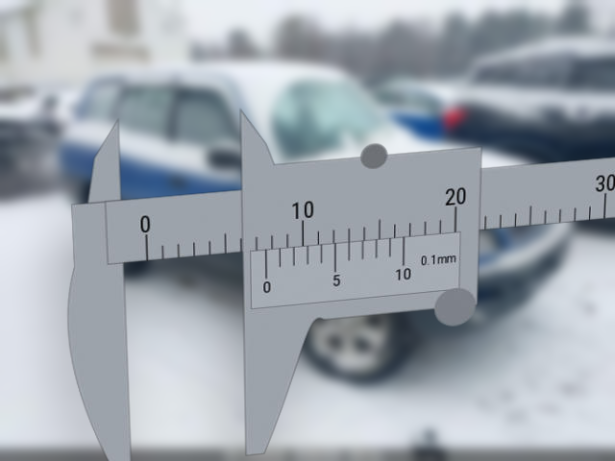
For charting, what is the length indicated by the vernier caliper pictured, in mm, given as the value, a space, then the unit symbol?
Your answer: 7.6 mm
